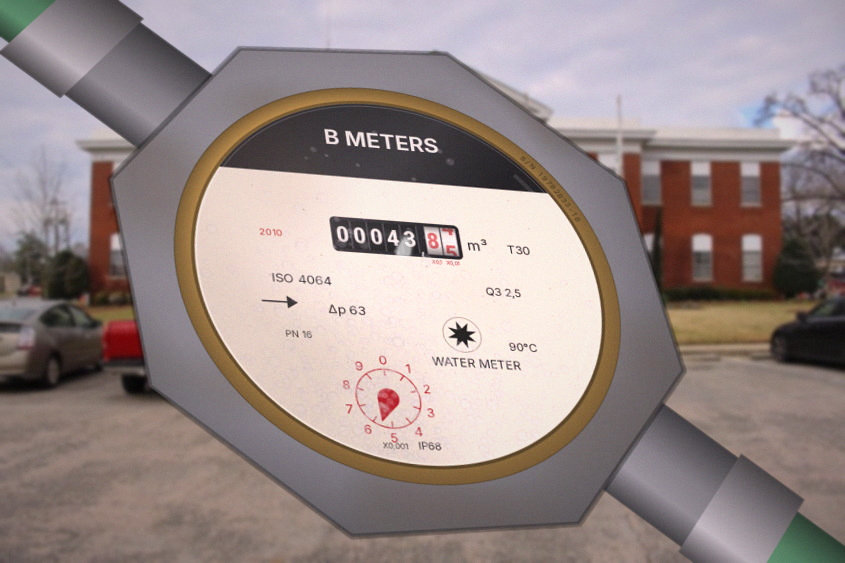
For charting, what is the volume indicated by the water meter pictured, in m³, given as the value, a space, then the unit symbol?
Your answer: 43.845 m³
